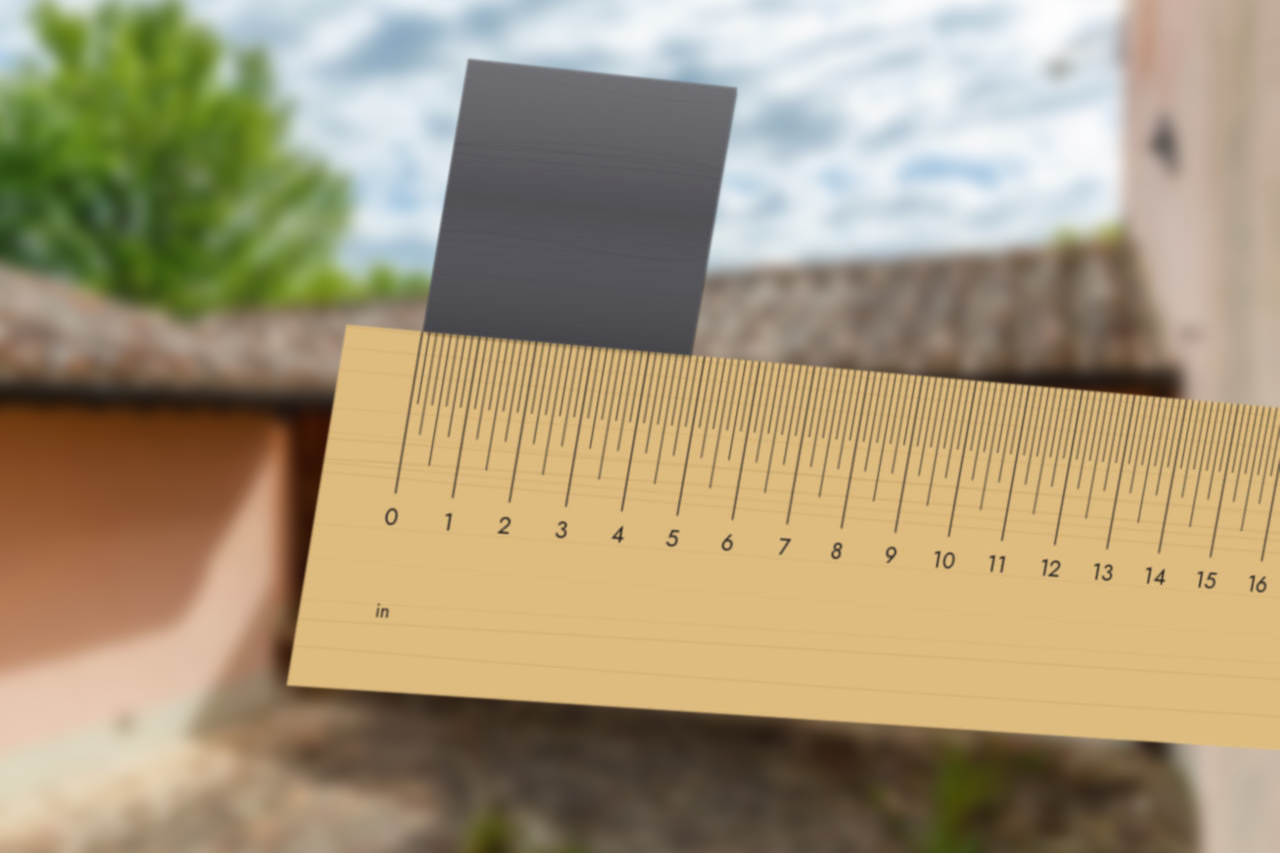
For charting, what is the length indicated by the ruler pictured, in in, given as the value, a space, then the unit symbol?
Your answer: 4.75 in
